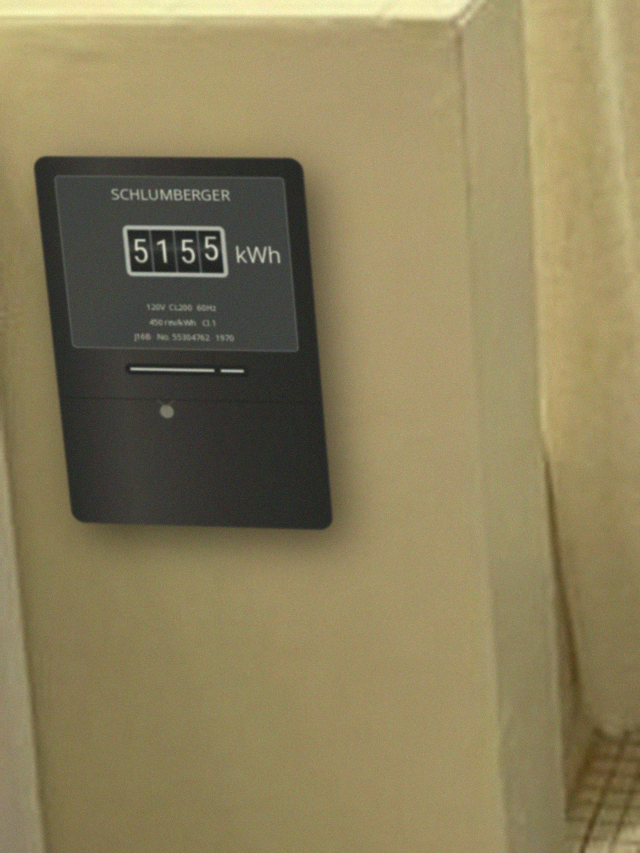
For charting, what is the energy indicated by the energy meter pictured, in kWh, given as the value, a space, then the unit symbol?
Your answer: 5155 kWh
